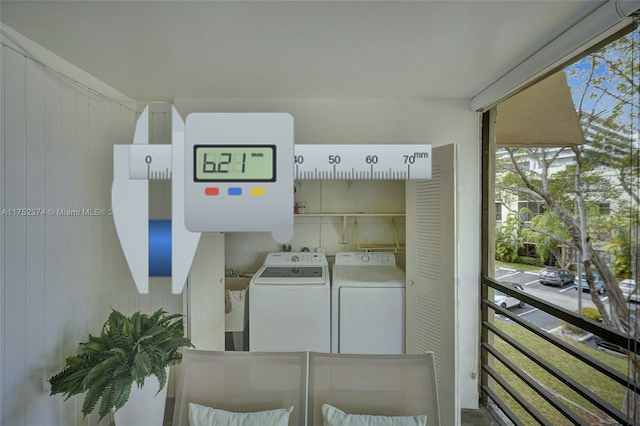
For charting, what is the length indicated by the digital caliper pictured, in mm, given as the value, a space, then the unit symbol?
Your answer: 6.21 mm
